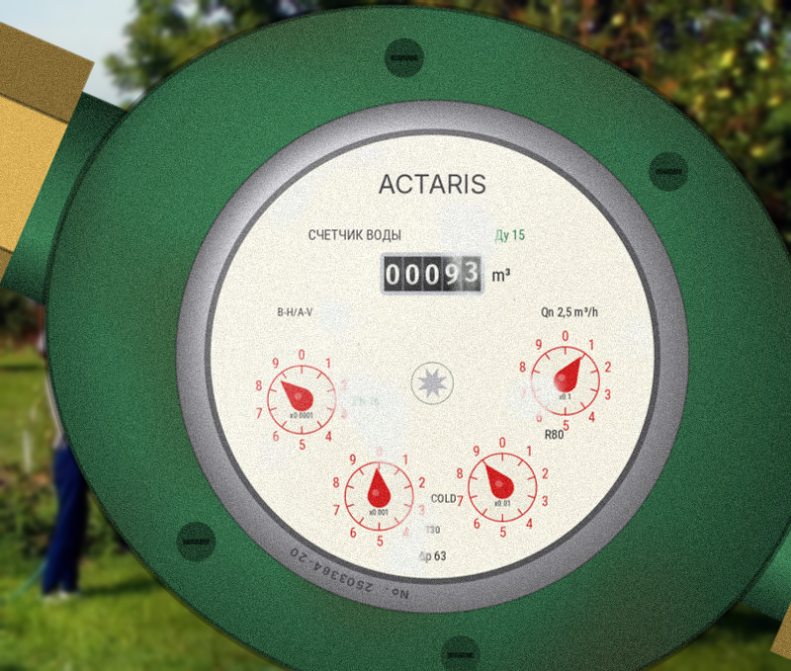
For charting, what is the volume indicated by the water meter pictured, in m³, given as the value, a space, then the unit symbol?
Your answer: 93.0898 m³
